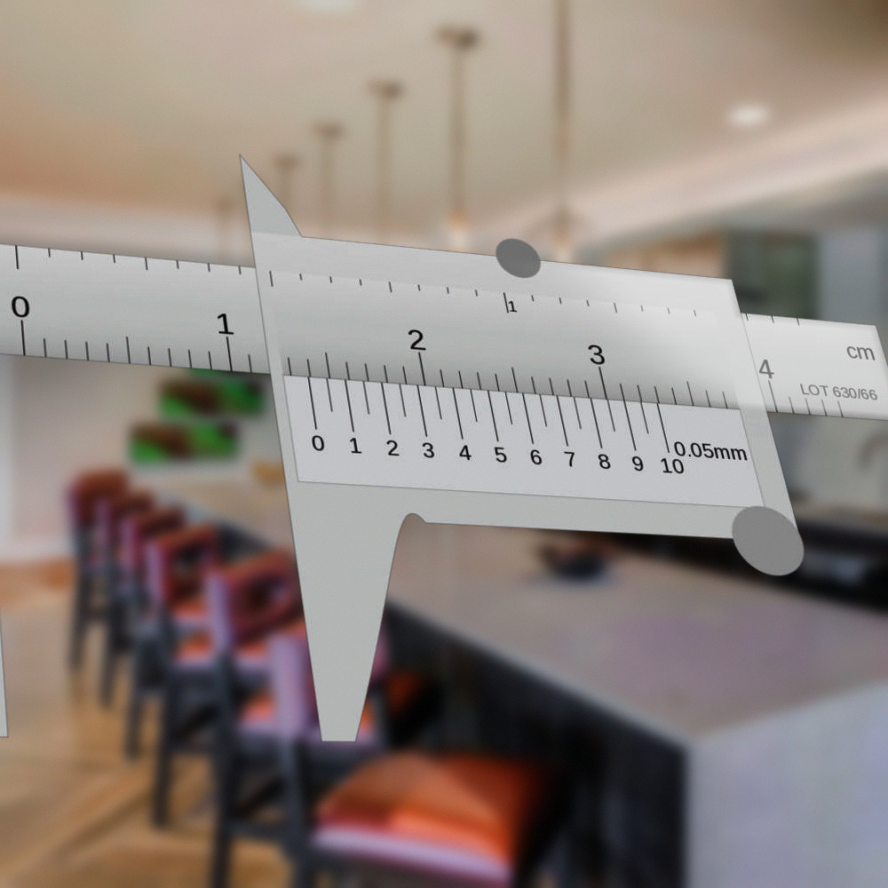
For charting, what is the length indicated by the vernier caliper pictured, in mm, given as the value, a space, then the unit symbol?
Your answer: 13.9 mm
